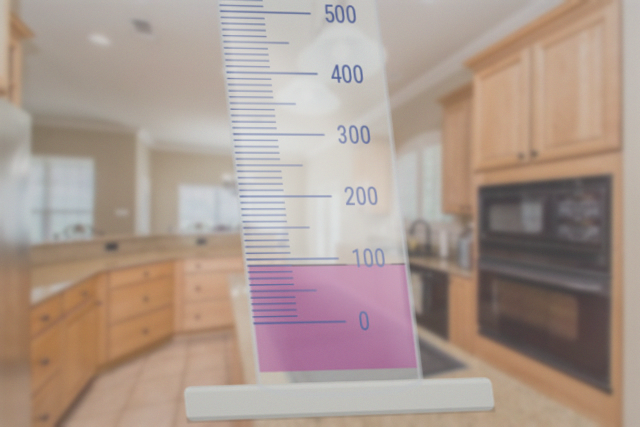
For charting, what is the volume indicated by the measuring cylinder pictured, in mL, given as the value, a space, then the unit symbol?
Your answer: 90 mL
